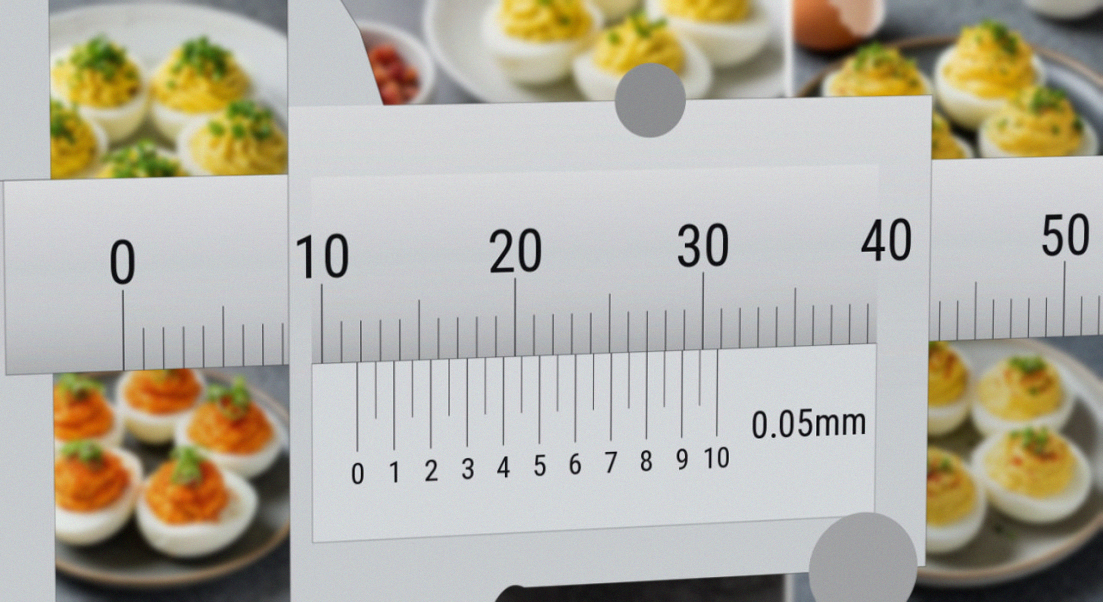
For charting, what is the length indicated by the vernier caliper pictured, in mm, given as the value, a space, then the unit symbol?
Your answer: 11.8 mm
